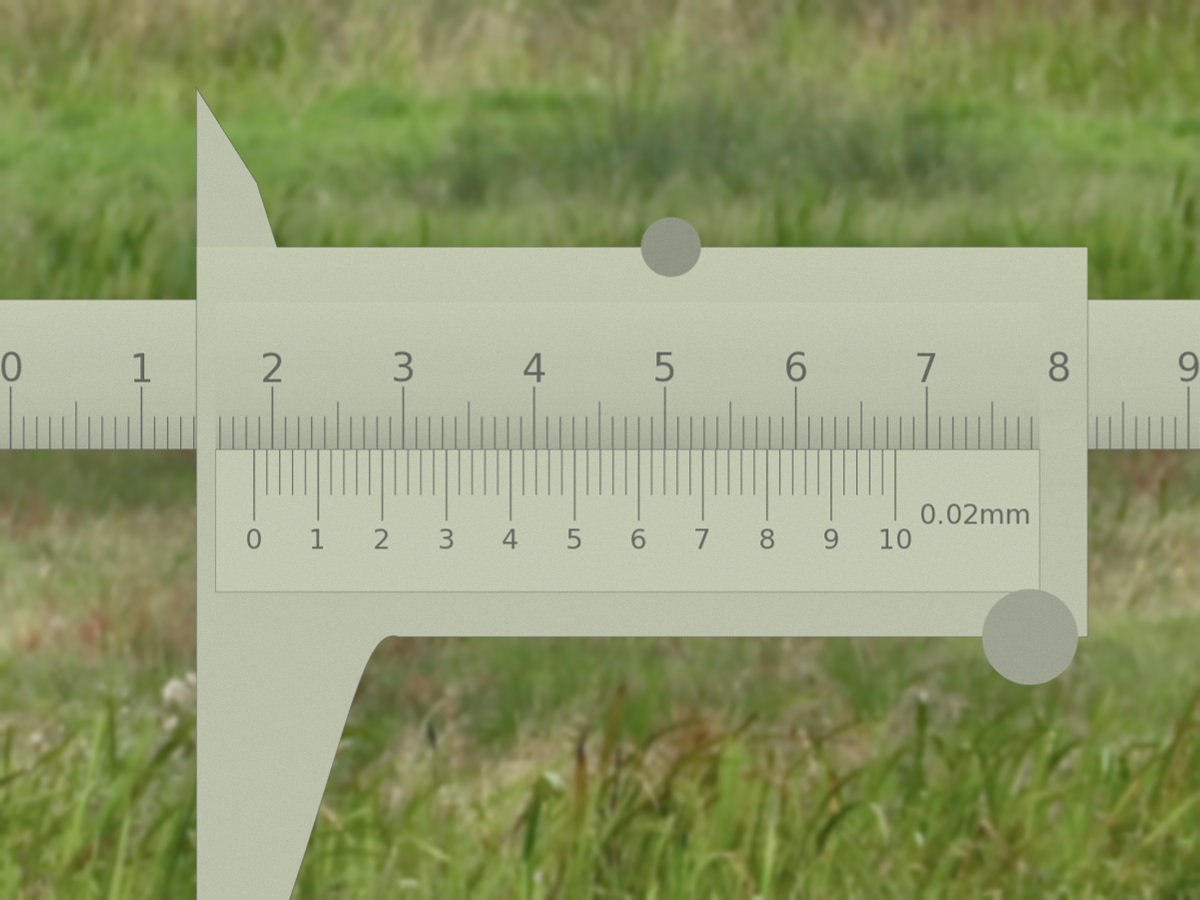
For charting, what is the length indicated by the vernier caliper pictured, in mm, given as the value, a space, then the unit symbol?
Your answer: 18.6 mm
